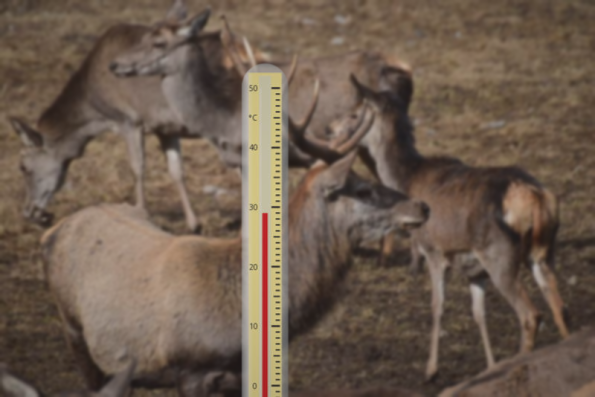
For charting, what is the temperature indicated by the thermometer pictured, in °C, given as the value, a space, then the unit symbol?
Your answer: 29 °C
